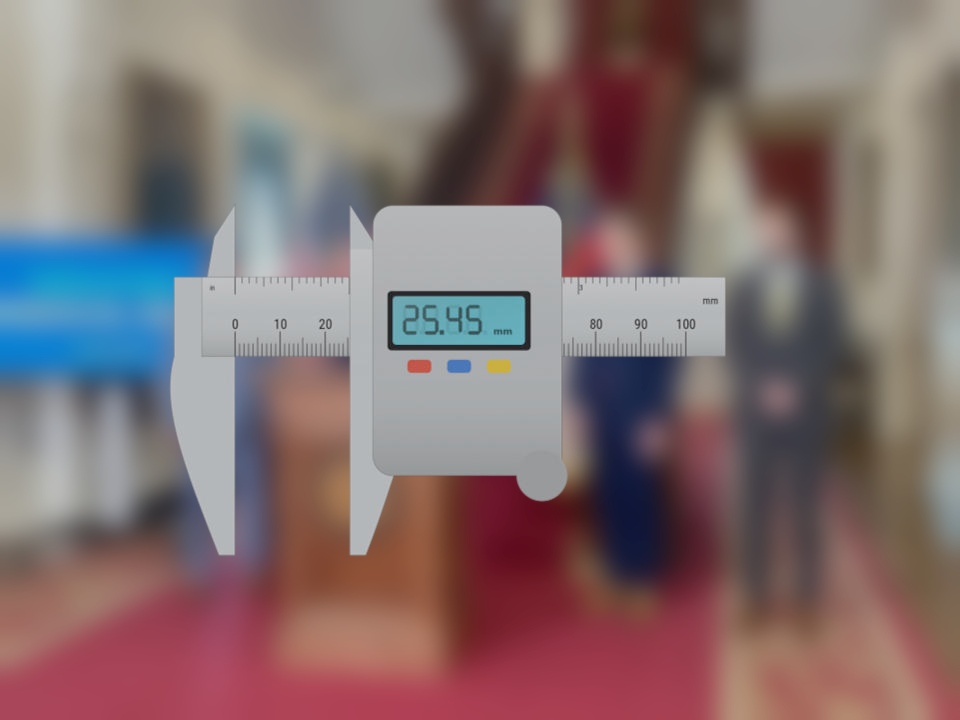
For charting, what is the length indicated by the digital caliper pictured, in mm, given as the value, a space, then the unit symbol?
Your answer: 25.45 mm
